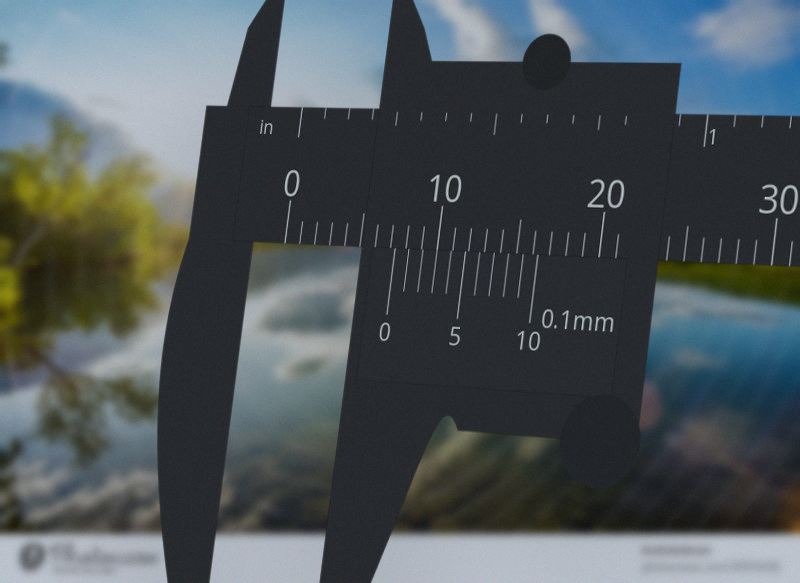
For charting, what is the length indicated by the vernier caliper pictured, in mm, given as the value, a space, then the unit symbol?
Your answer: 7.3 mm
